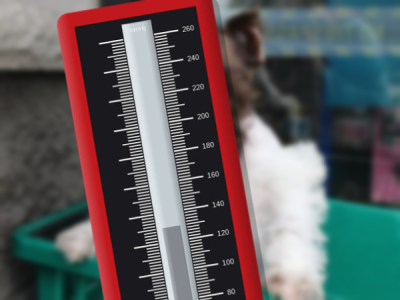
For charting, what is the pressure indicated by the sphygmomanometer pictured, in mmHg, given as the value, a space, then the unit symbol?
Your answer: 130 mmHg
